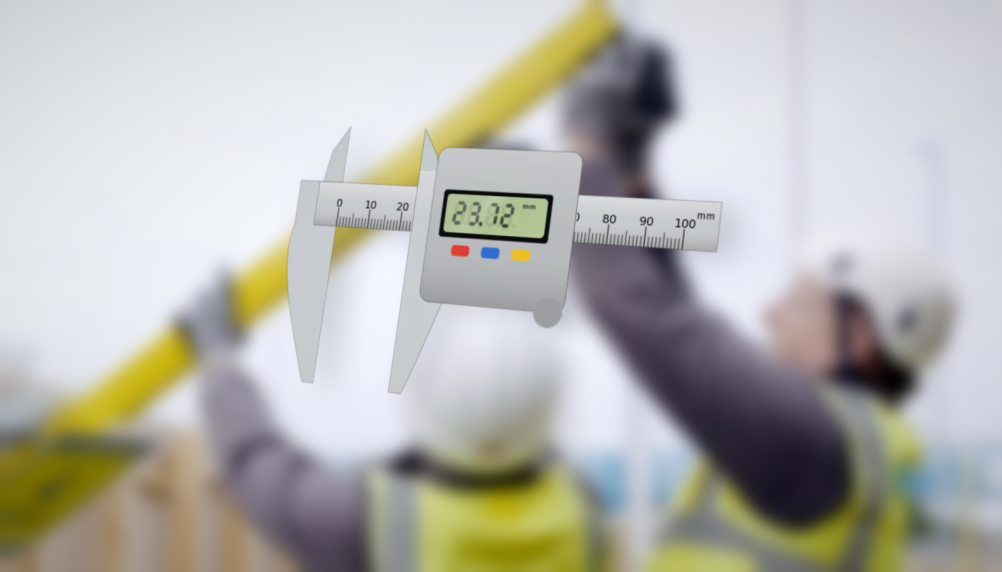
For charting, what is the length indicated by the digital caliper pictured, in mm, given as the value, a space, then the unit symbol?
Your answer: 23.72 mm
